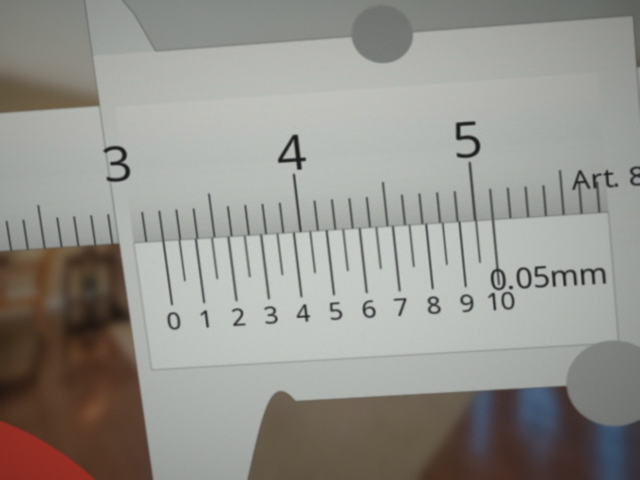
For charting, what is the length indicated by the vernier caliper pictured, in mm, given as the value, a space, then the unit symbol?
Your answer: 32.0 mm
